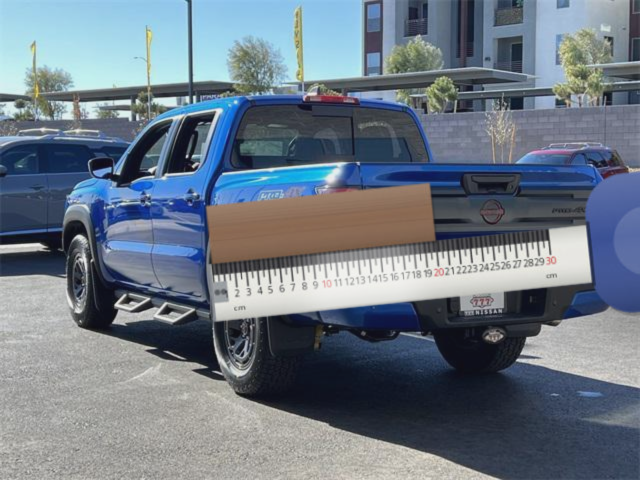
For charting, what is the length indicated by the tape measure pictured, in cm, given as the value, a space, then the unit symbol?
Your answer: 20 cm
